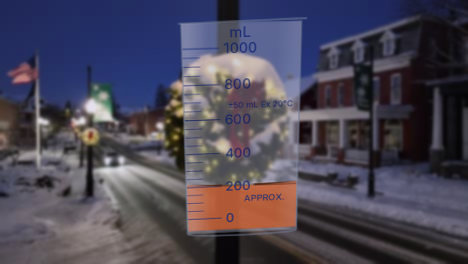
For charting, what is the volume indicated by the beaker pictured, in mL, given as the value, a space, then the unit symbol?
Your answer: 200 mL
